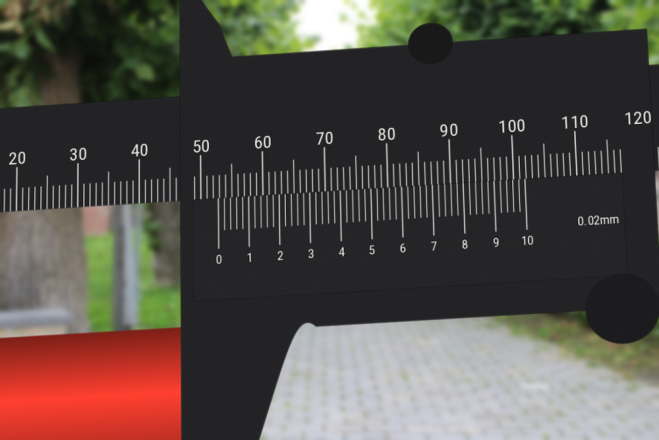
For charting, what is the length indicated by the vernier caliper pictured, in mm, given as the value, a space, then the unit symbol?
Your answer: 52.8 mm
